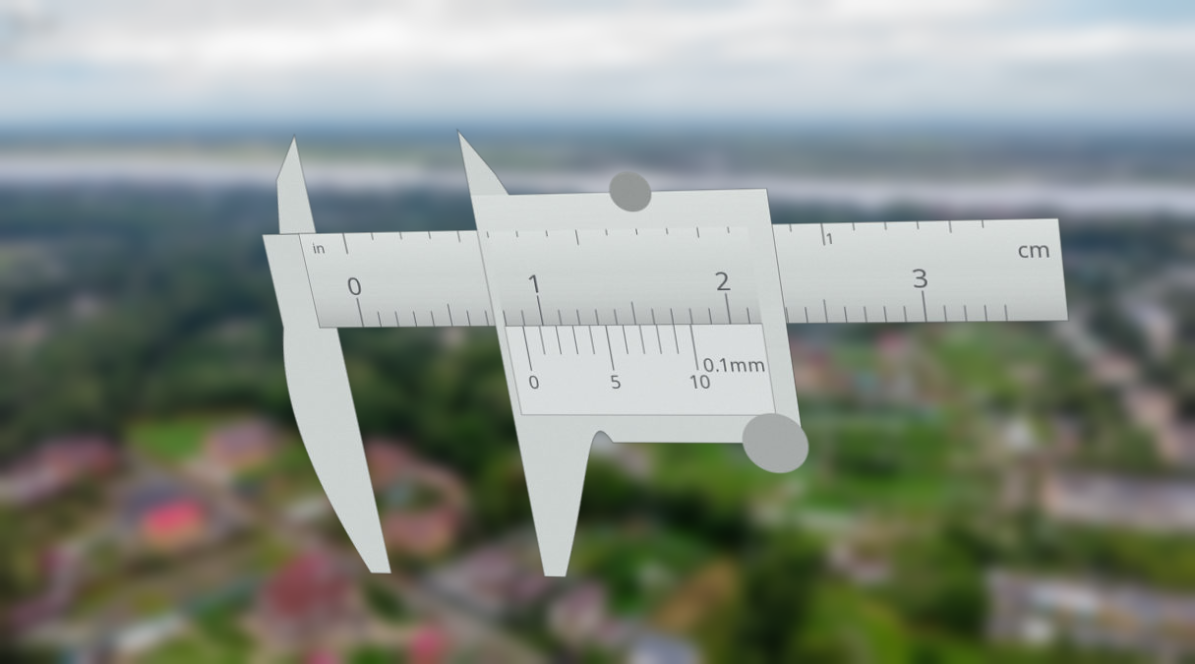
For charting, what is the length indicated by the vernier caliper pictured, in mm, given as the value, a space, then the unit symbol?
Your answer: 8.9 mm
